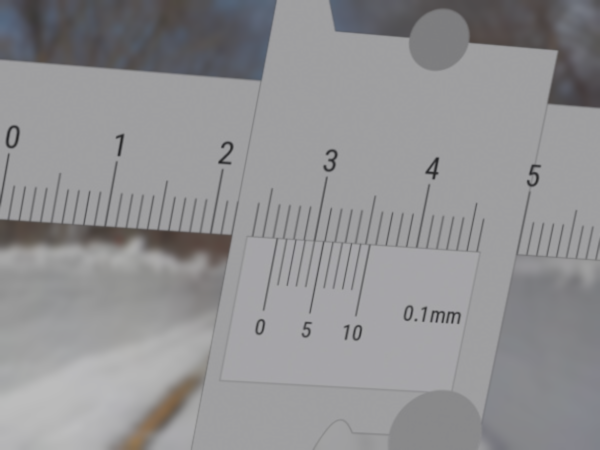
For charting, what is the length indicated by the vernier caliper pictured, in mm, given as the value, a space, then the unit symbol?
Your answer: 26.4 mm
